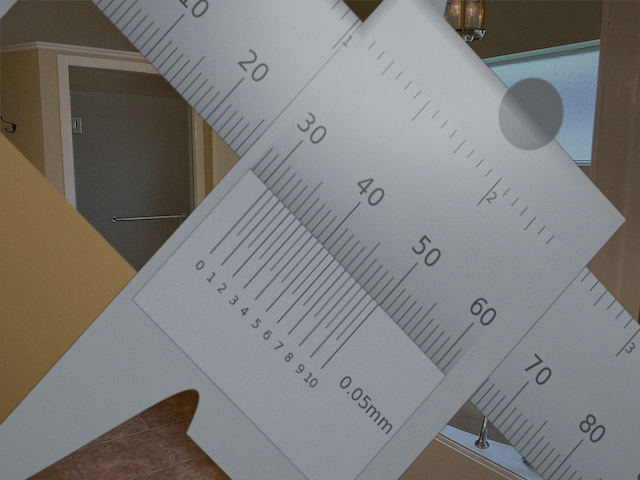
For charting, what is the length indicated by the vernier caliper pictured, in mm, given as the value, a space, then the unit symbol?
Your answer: 30.8 mm
